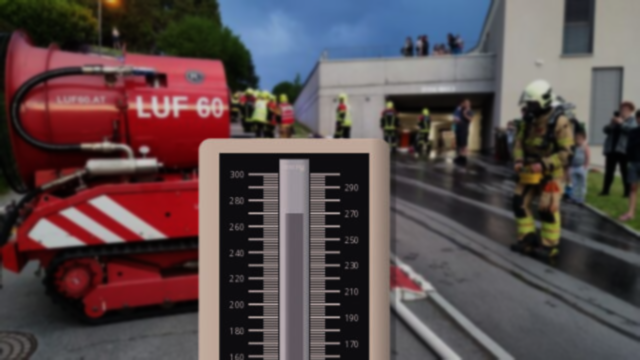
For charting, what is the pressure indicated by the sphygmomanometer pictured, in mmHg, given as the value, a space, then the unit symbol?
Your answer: 270 mmHg
